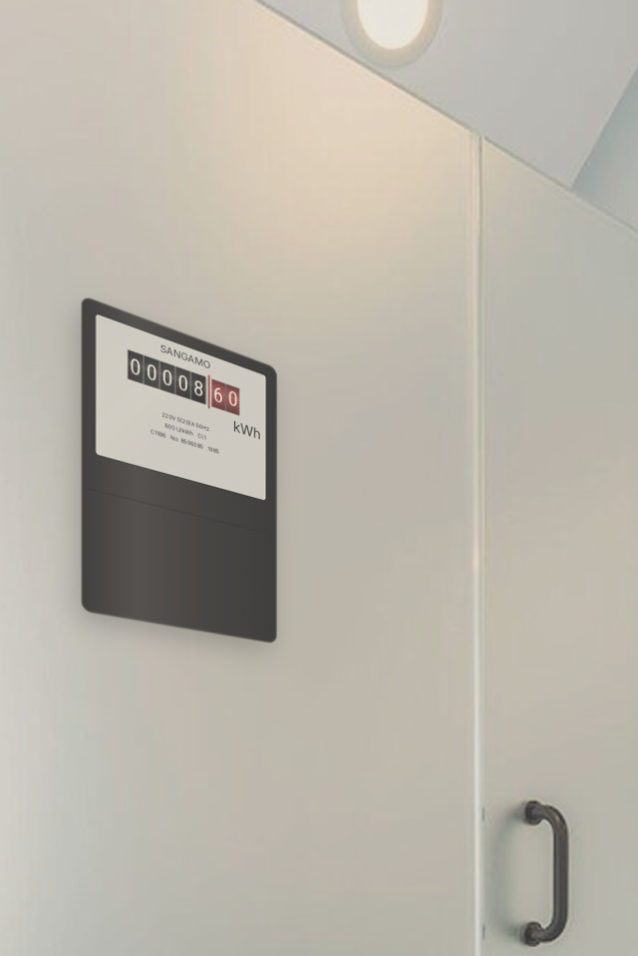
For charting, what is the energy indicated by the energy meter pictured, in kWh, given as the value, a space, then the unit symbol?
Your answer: 8.60 kWh
